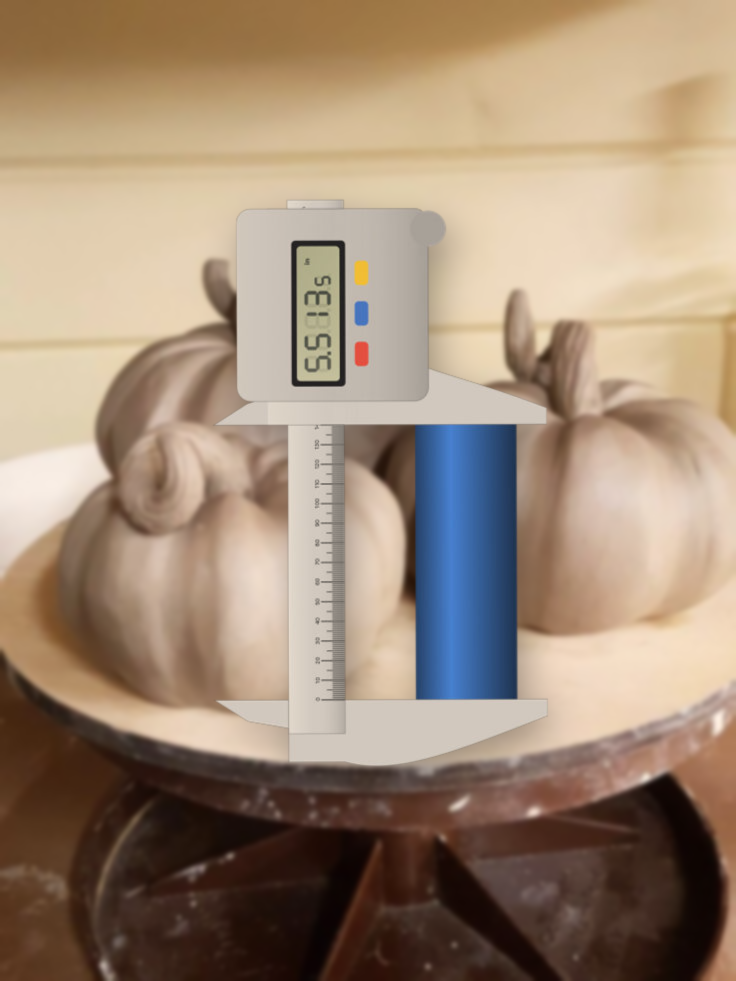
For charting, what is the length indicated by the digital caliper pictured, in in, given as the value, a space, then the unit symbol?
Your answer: 5.5135 in
